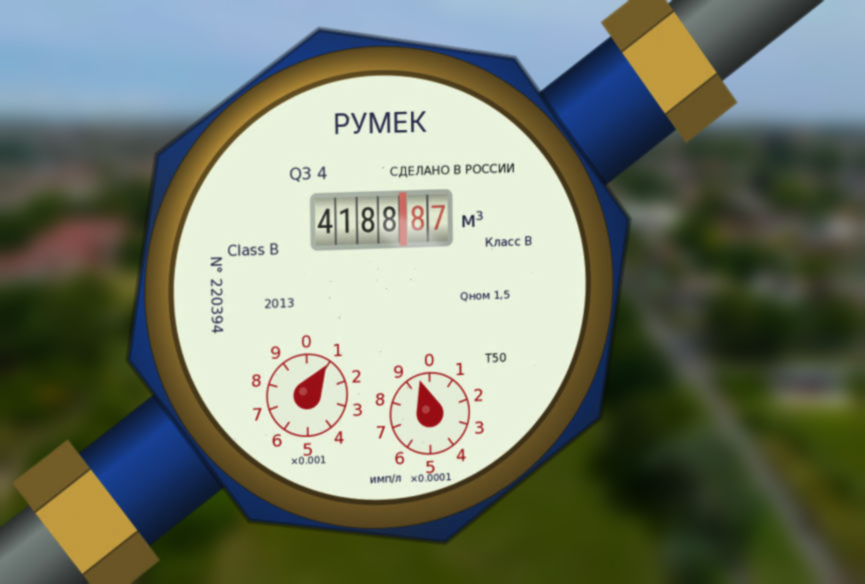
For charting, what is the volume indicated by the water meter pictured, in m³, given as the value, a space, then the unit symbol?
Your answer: 4188.8709 m³
